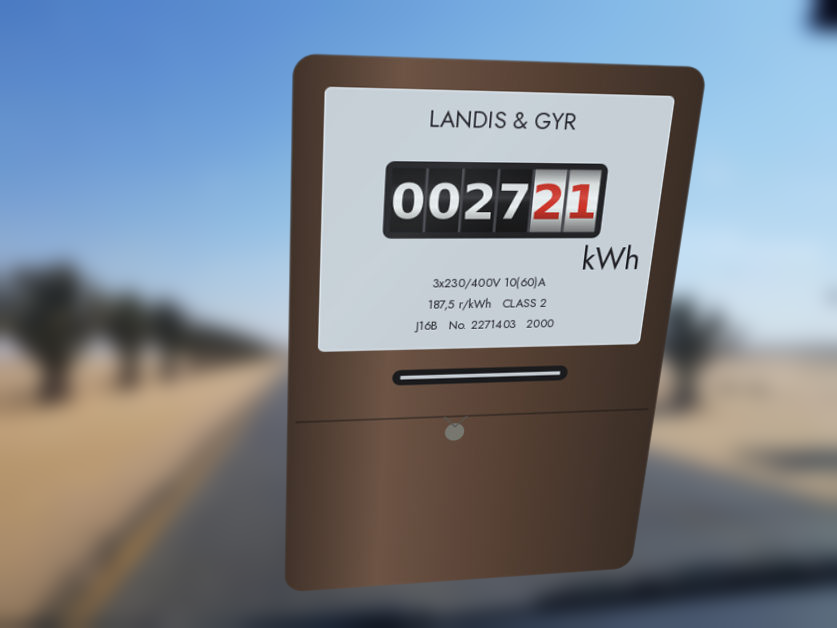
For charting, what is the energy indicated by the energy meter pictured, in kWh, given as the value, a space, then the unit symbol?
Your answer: 27.21 kWh
